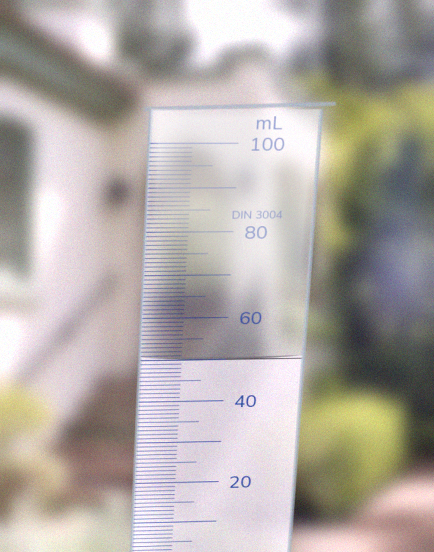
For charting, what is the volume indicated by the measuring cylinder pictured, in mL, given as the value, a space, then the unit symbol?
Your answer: 50 mL
